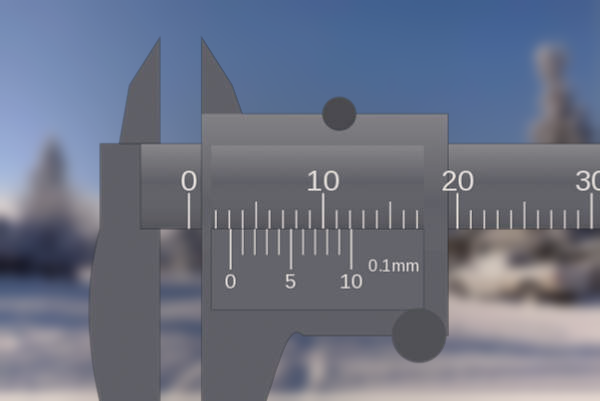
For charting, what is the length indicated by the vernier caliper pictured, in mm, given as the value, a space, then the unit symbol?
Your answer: 3.1 mm
